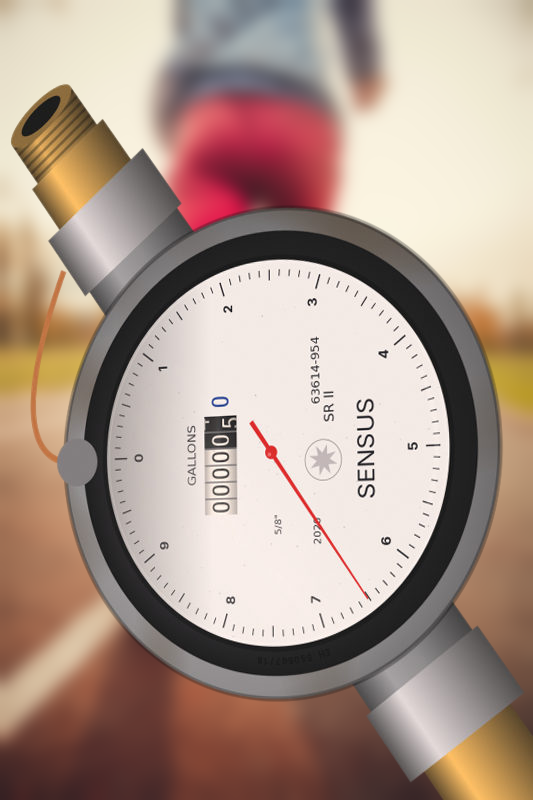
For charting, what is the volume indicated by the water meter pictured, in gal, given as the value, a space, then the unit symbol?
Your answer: 46.5 gal
